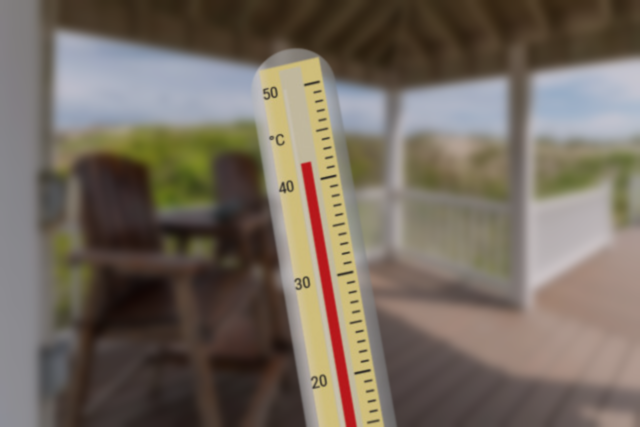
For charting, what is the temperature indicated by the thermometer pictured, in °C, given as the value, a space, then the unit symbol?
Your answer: 42 °C
